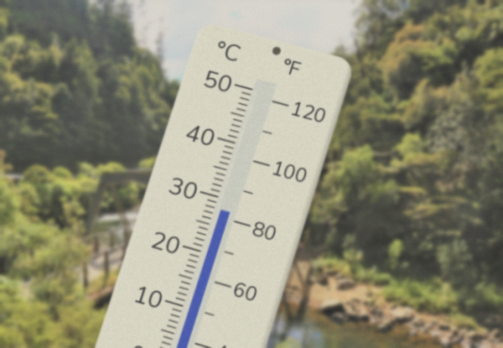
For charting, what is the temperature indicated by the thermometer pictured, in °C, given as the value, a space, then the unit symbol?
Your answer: 28 °C
